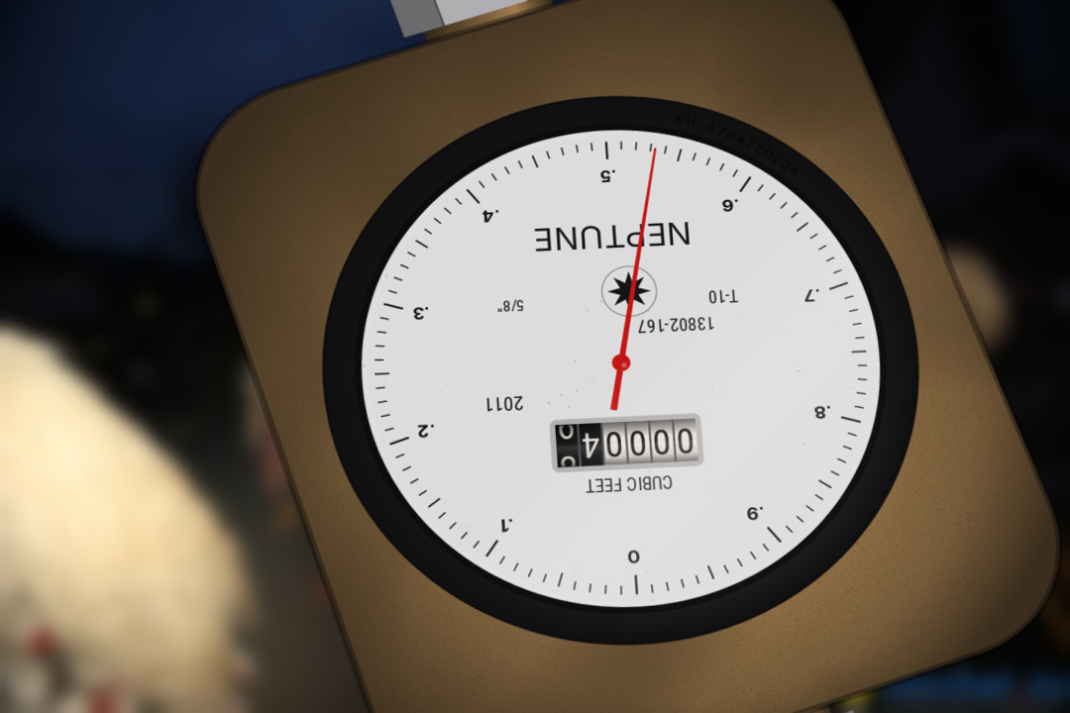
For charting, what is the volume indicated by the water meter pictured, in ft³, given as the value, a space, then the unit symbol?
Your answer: 48.53 ft³
